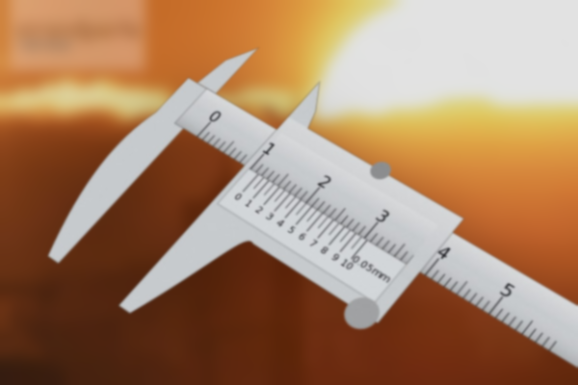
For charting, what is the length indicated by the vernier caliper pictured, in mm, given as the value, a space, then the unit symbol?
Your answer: 11.5 mm
